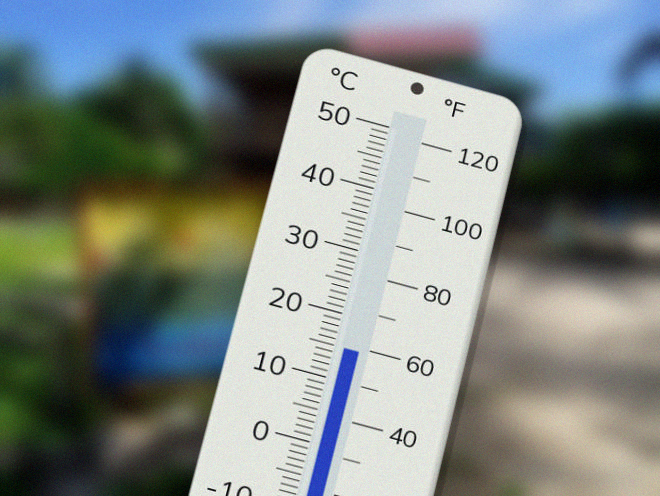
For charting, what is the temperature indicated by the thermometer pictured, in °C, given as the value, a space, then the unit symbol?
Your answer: 15 °C
